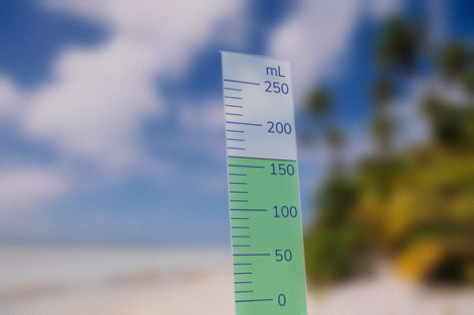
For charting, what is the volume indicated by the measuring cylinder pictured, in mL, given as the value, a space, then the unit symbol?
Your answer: 160 mL
